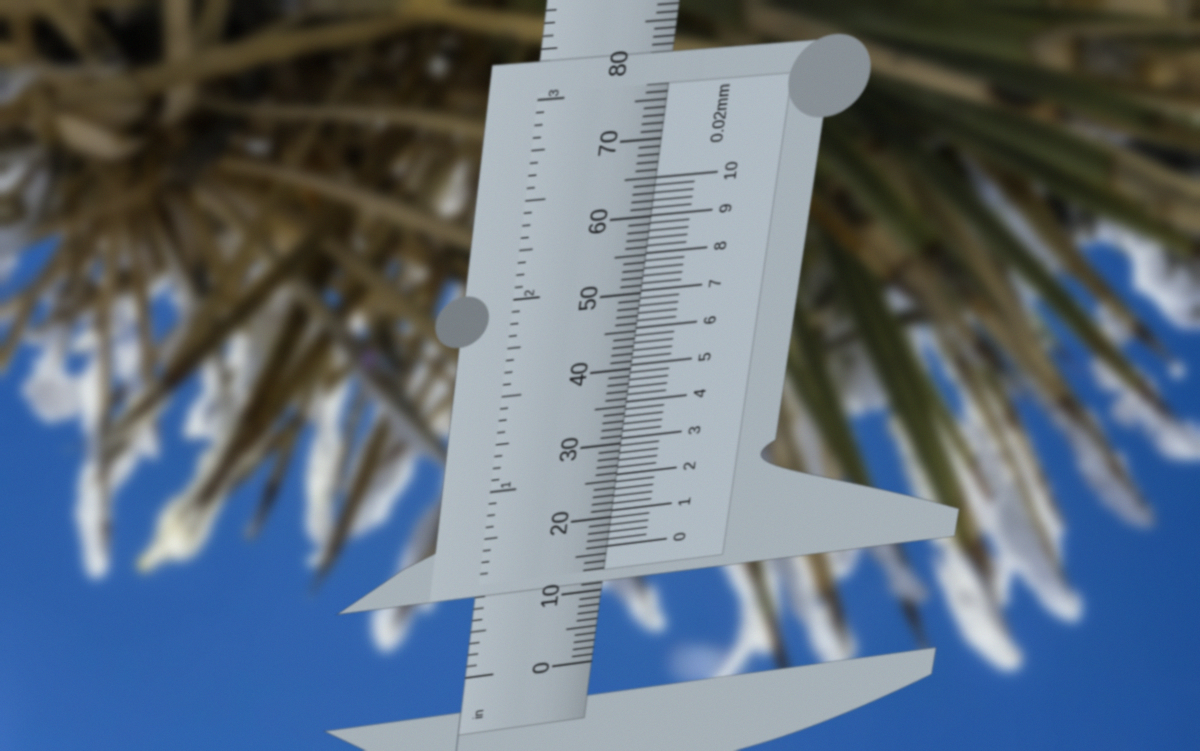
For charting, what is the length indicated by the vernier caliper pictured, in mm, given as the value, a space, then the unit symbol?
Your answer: 16.0 mm
